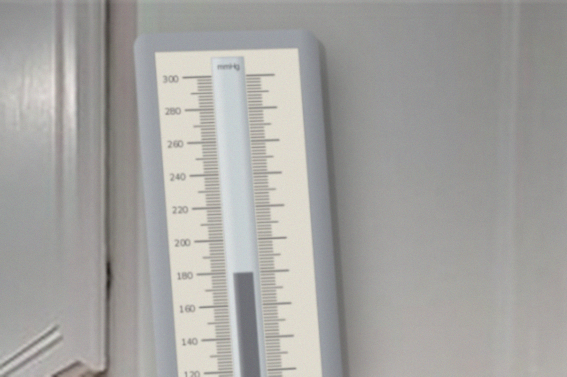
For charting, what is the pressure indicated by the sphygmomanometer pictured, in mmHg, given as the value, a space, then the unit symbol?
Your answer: 180 mmHg
